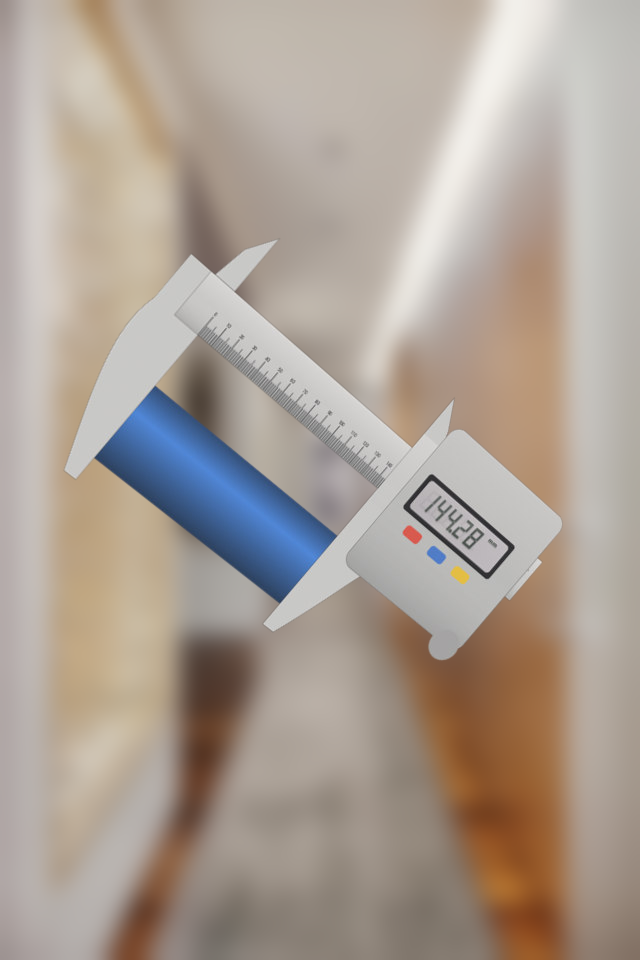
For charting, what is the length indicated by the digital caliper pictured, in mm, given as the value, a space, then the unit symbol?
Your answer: 144.28 mm
